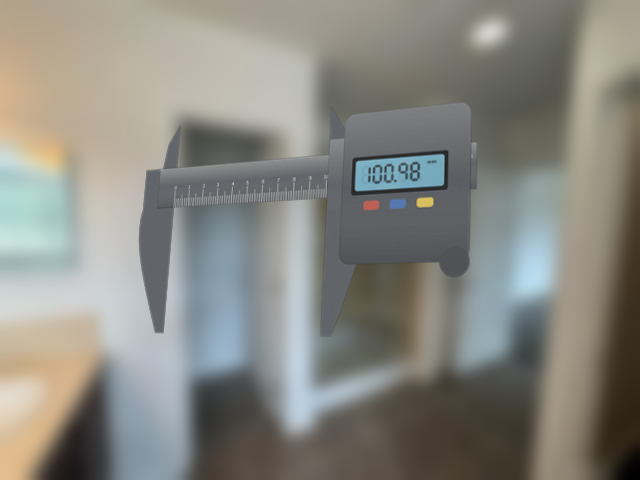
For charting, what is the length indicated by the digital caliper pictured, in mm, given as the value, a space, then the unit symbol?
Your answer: 100.98 mm
